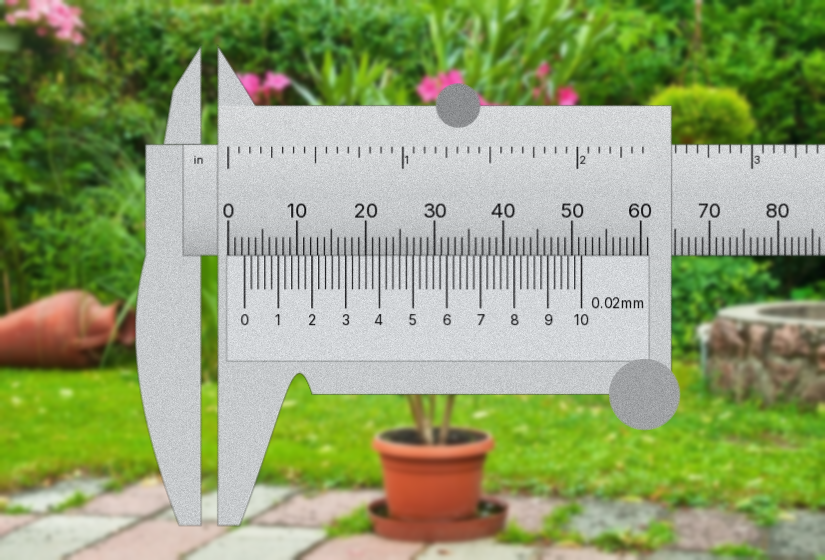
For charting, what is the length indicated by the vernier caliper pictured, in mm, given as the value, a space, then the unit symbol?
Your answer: 2.4 mm
